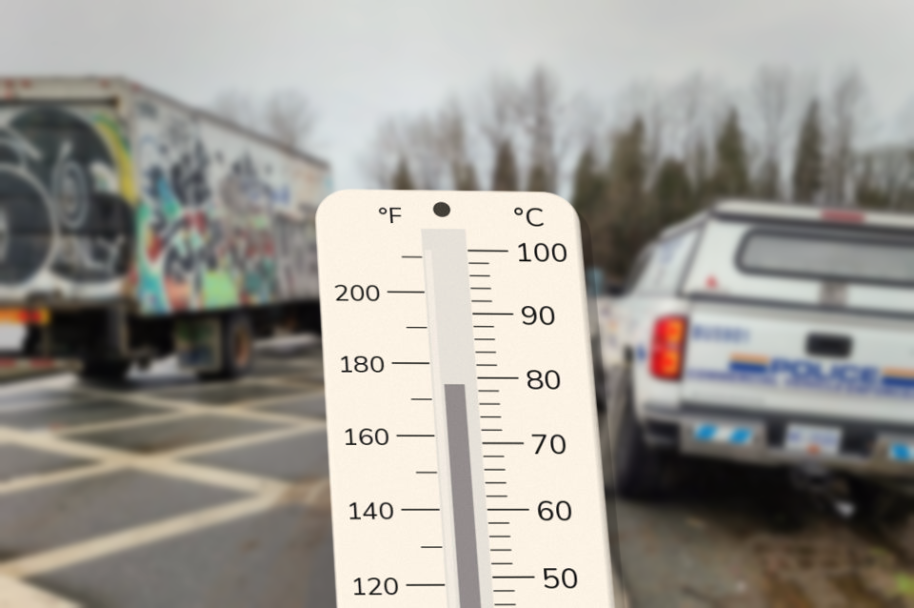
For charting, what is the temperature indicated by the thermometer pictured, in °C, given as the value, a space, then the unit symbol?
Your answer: 79 °C
